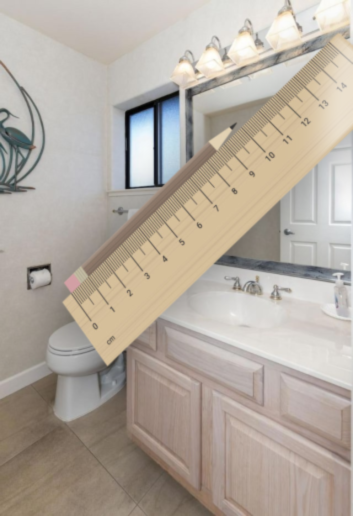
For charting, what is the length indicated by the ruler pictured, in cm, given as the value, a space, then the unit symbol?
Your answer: 10 cm
